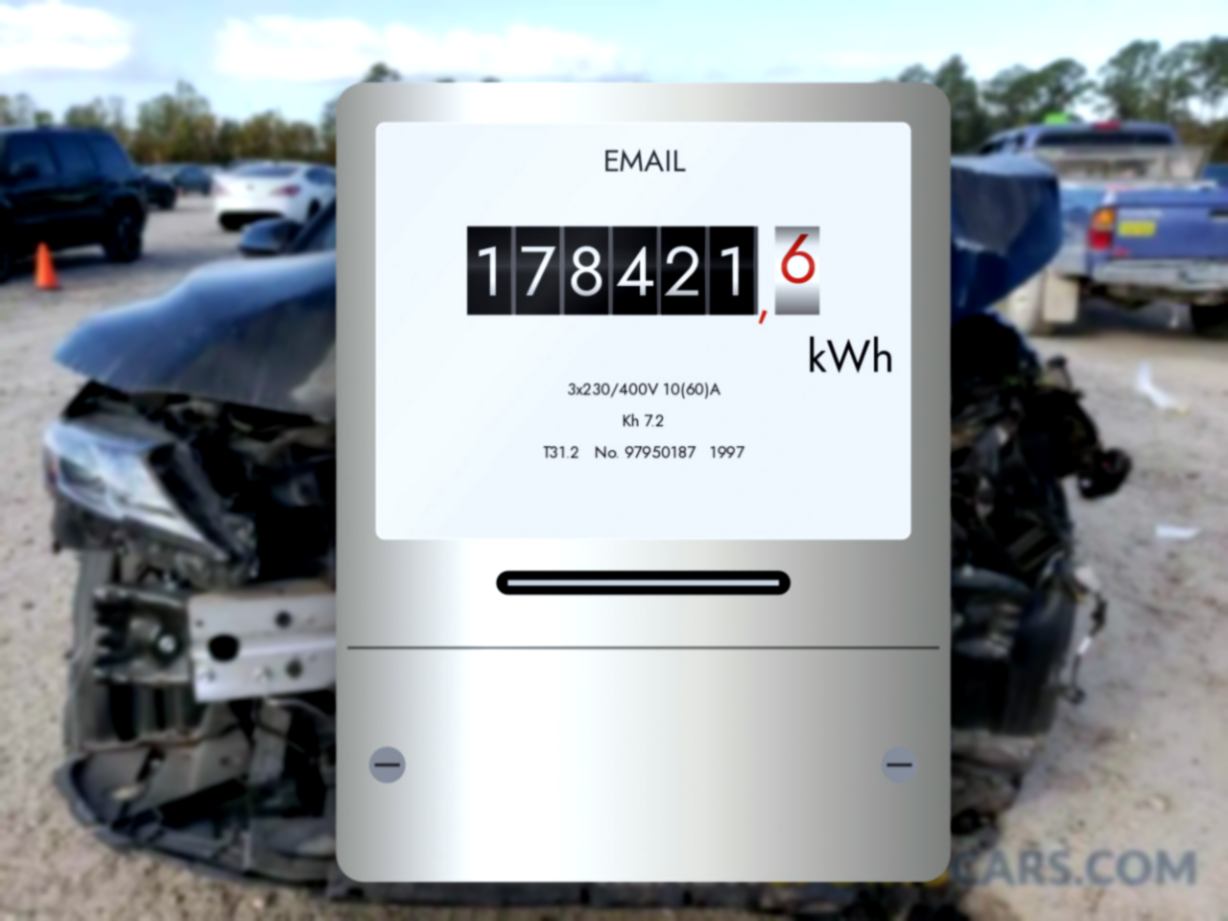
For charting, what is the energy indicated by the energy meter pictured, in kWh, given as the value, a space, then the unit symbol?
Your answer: 178421.6 kWh
